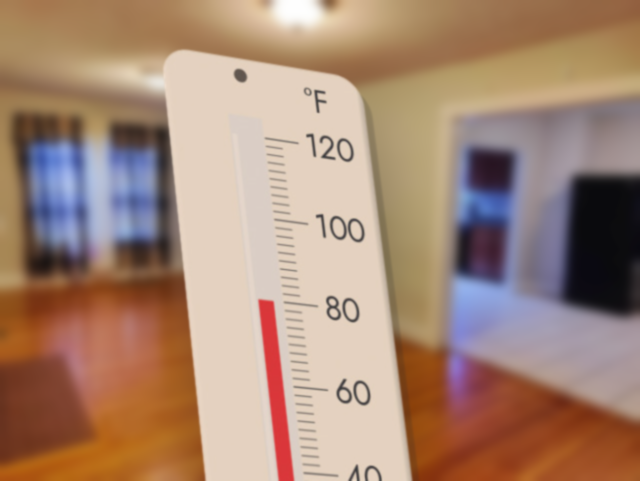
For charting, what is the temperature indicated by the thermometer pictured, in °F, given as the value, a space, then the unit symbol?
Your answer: 80 °F
